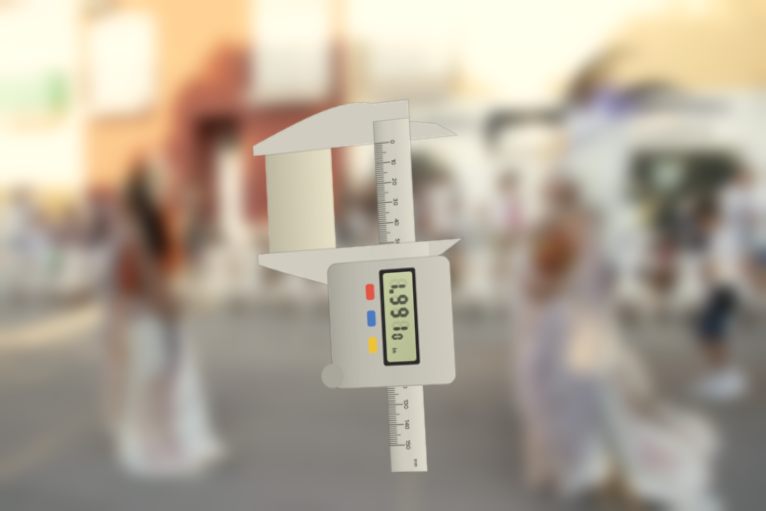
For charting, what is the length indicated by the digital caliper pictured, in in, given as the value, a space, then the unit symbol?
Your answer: 1.9910 in
